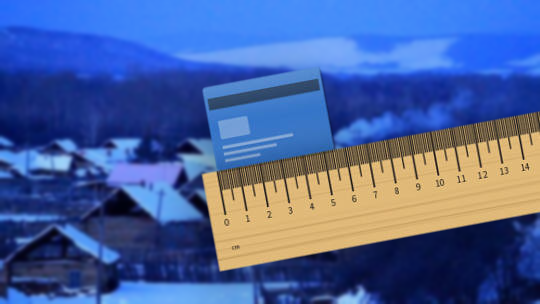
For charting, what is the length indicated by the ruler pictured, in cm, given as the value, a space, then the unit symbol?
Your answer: 5.5 cm
